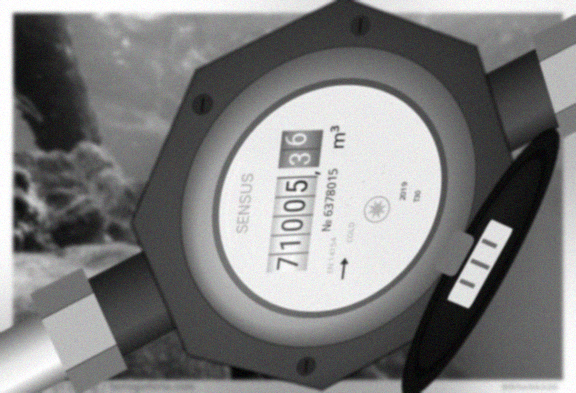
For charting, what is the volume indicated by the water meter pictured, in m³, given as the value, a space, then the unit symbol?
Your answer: 71005.36 m³
